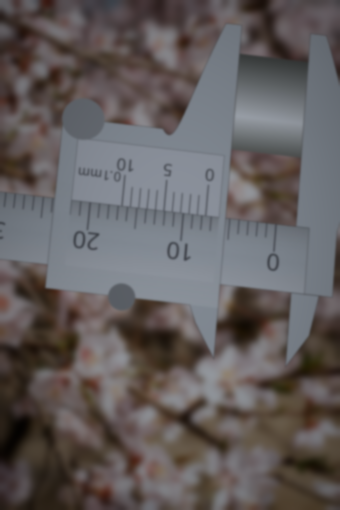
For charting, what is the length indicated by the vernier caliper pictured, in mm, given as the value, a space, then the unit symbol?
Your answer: 7.6 mm
